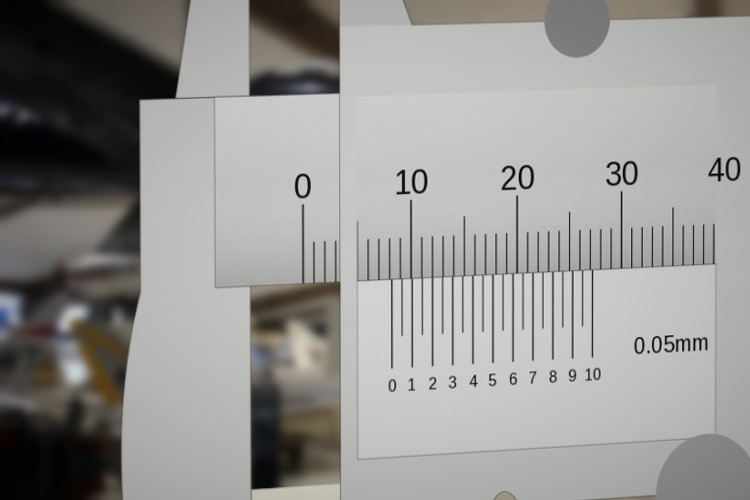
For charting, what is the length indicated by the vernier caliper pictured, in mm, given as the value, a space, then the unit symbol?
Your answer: 8.2 mm
